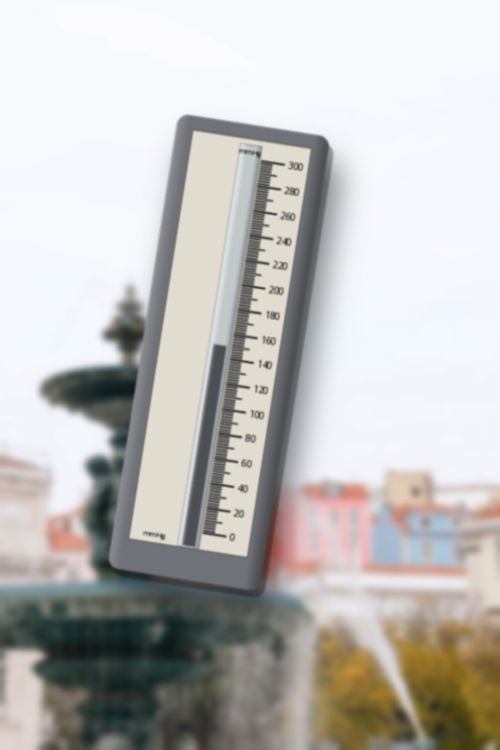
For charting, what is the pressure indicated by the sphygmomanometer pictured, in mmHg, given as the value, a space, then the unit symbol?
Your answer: 150 mmHg
